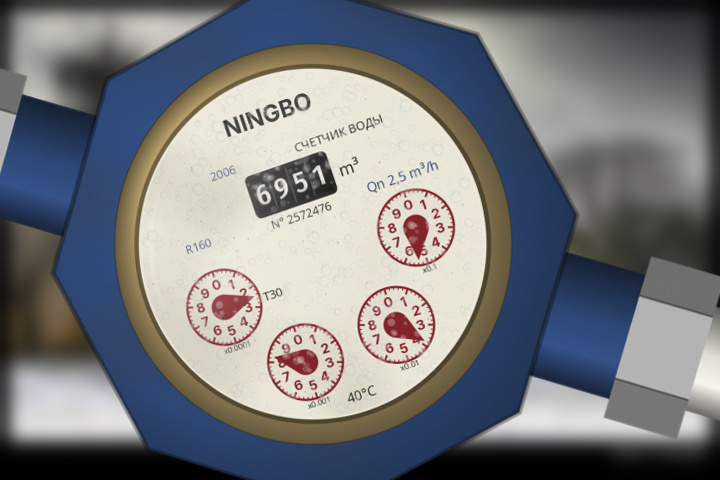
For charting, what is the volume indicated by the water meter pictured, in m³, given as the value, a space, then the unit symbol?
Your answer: 6951.5382 m³
